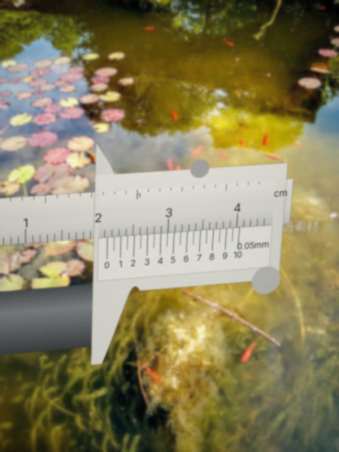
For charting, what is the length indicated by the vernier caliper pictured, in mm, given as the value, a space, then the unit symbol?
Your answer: 21.4 mm
